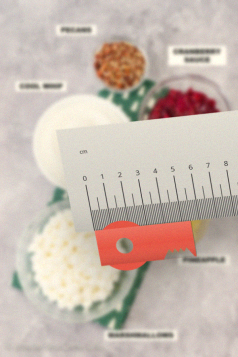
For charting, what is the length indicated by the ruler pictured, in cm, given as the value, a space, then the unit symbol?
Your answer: 5.5 cm
